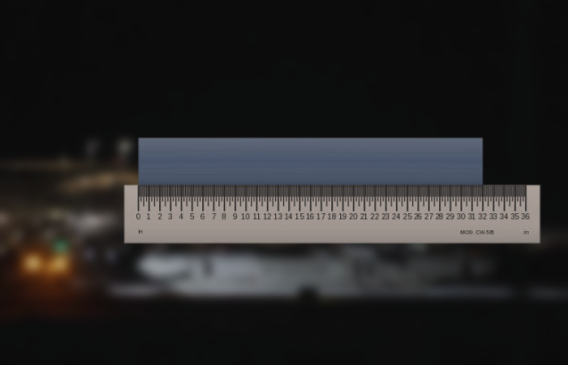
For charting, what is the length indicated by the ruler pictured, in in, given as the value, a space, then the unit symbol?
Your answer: 32 in
